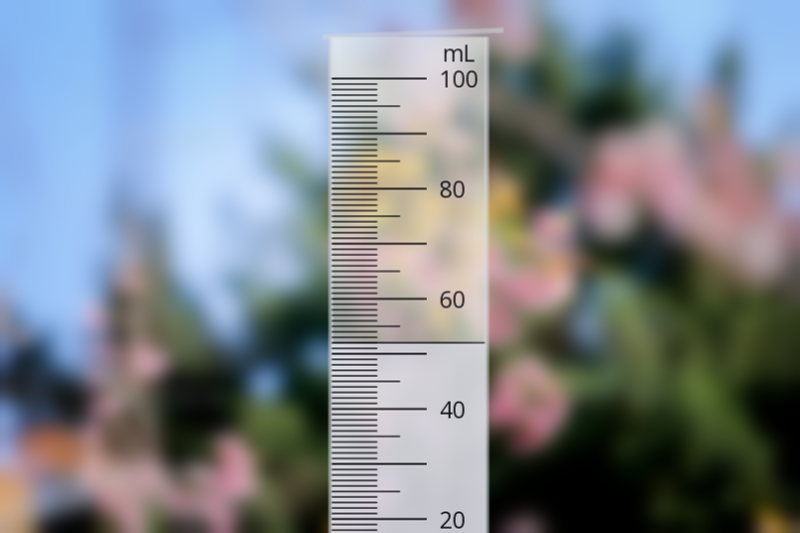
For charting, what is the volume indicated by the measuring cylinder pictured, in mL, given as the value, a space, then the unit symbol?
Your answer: 52 mL
